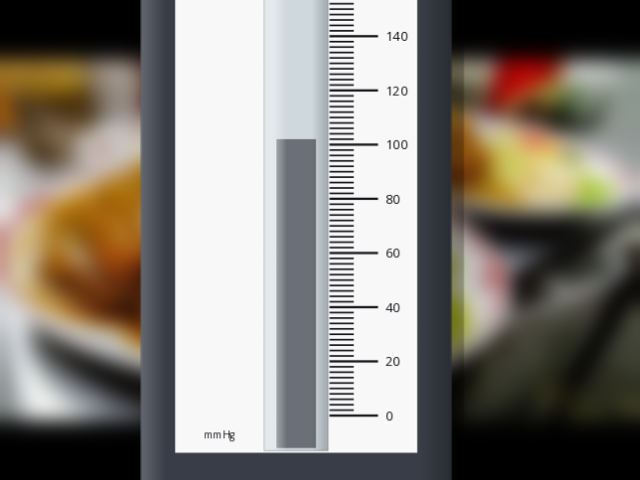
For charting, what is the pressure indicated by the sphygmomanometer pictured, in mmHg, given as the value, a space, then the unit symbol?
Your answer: 102 mmHg
